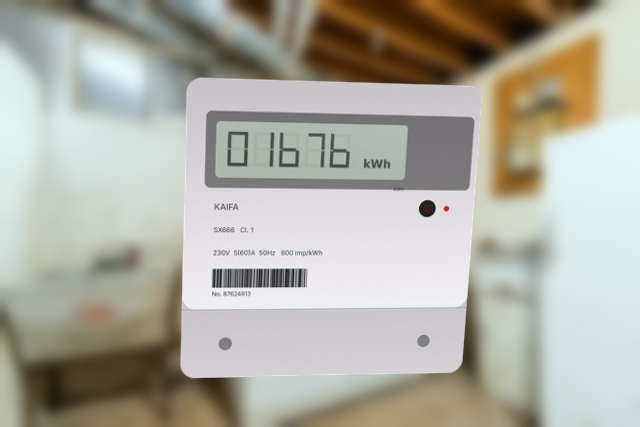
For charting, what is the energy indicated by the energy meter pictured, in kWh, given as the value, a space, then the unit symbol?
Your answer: 1676 kWh
